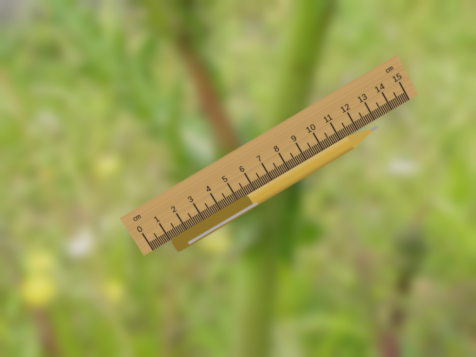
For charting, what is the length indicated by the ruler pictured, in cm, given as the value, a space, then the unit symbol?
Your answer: 12 cm
